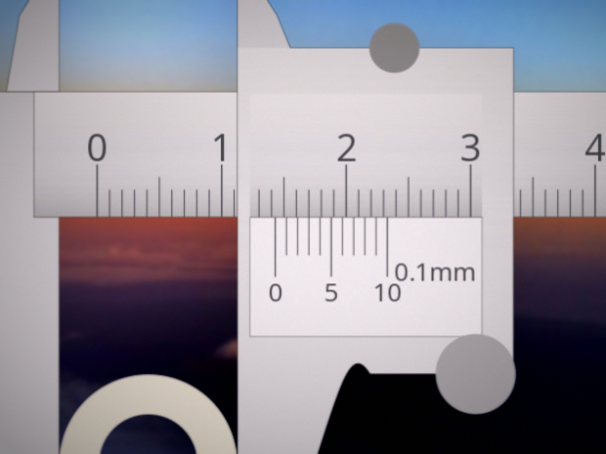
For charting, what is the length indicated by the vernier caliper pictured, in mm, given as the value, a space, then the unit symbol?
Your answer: 14.3 mm
